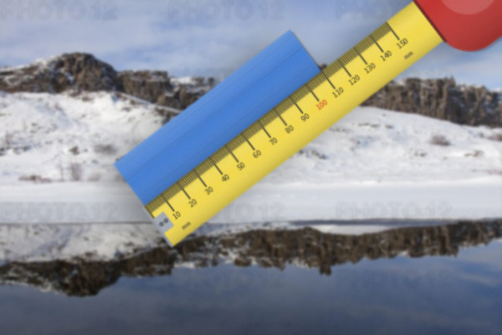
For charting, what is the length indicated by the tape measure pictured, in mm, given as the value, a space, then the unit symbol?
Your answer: 110 mm
